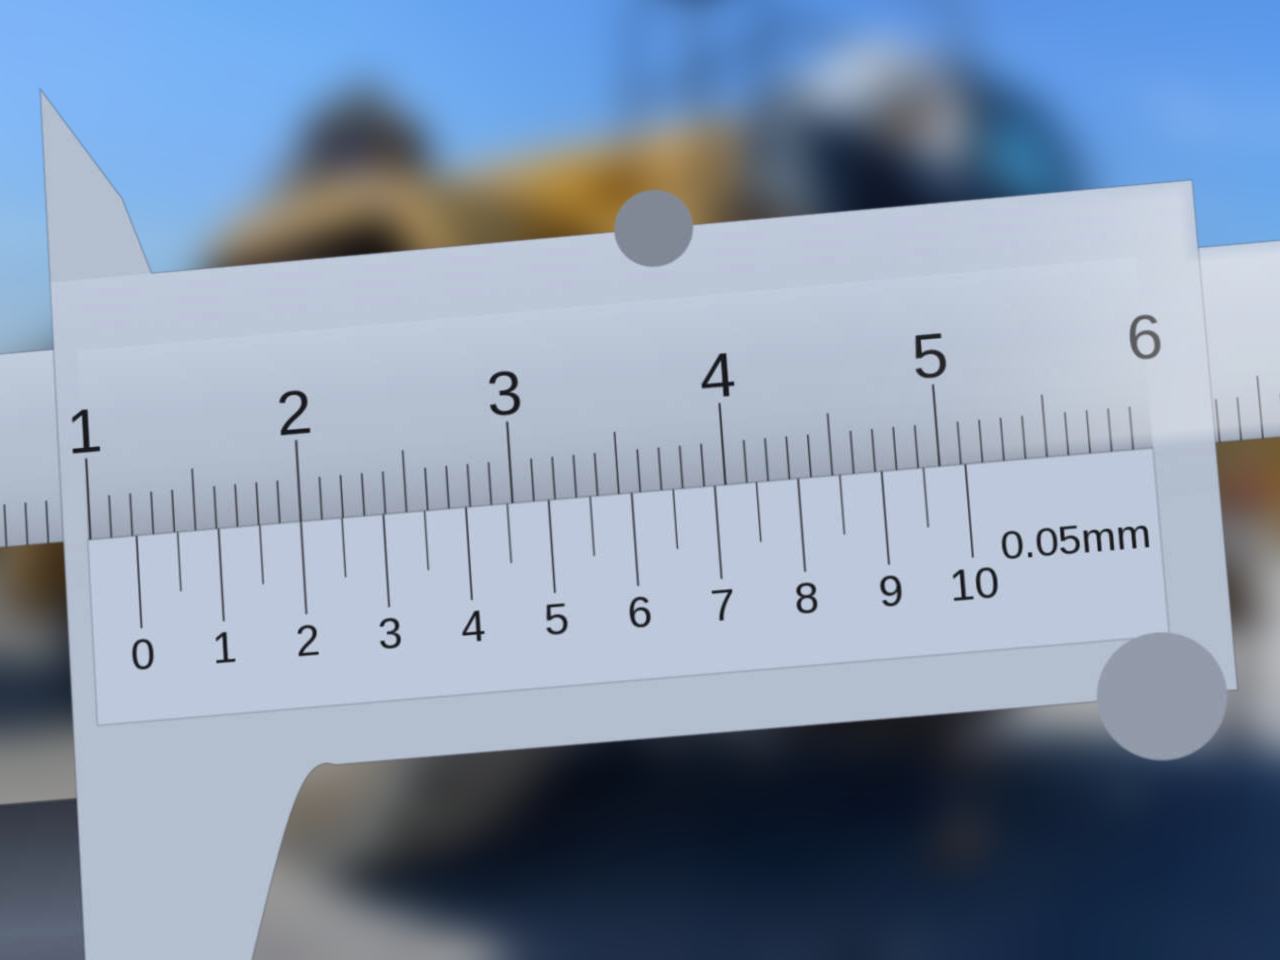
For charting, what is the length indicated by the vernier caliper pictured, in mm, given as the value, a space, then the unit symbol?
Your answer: 12.2 mm
